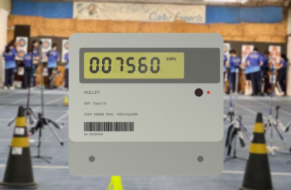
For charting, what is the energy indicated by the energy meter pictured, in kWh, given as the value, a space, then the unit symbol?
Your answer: 7560 kWh
